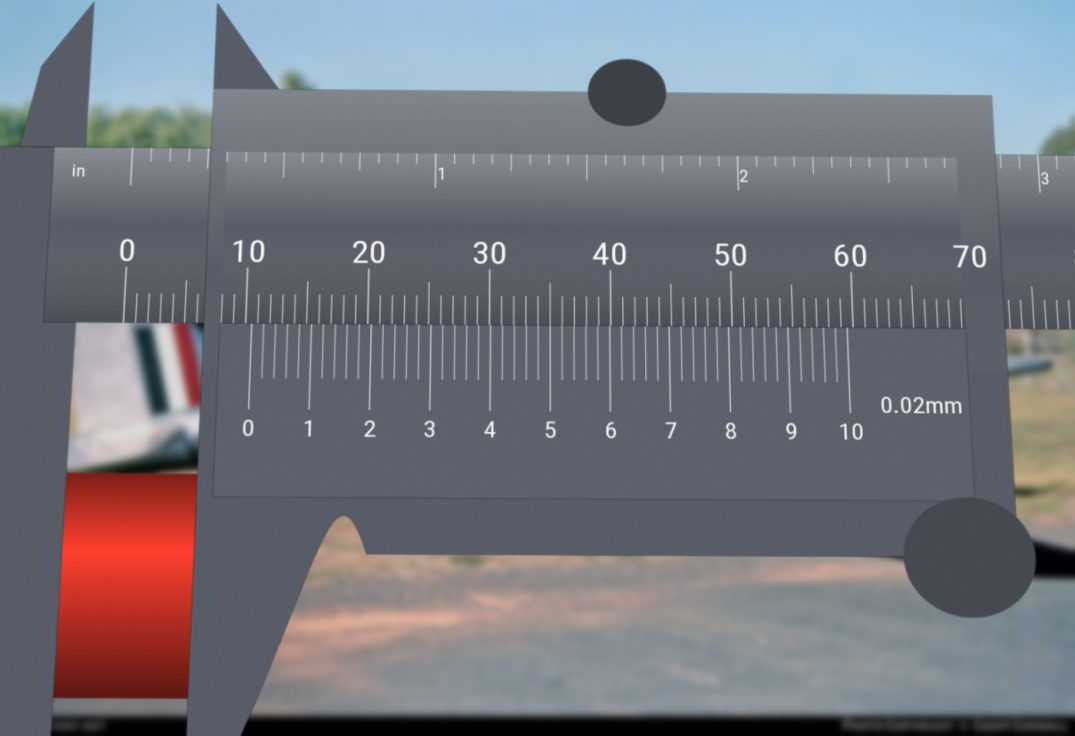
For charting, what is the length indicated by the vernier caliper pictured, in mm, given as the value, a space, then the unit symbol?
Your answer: 10.5 mm
